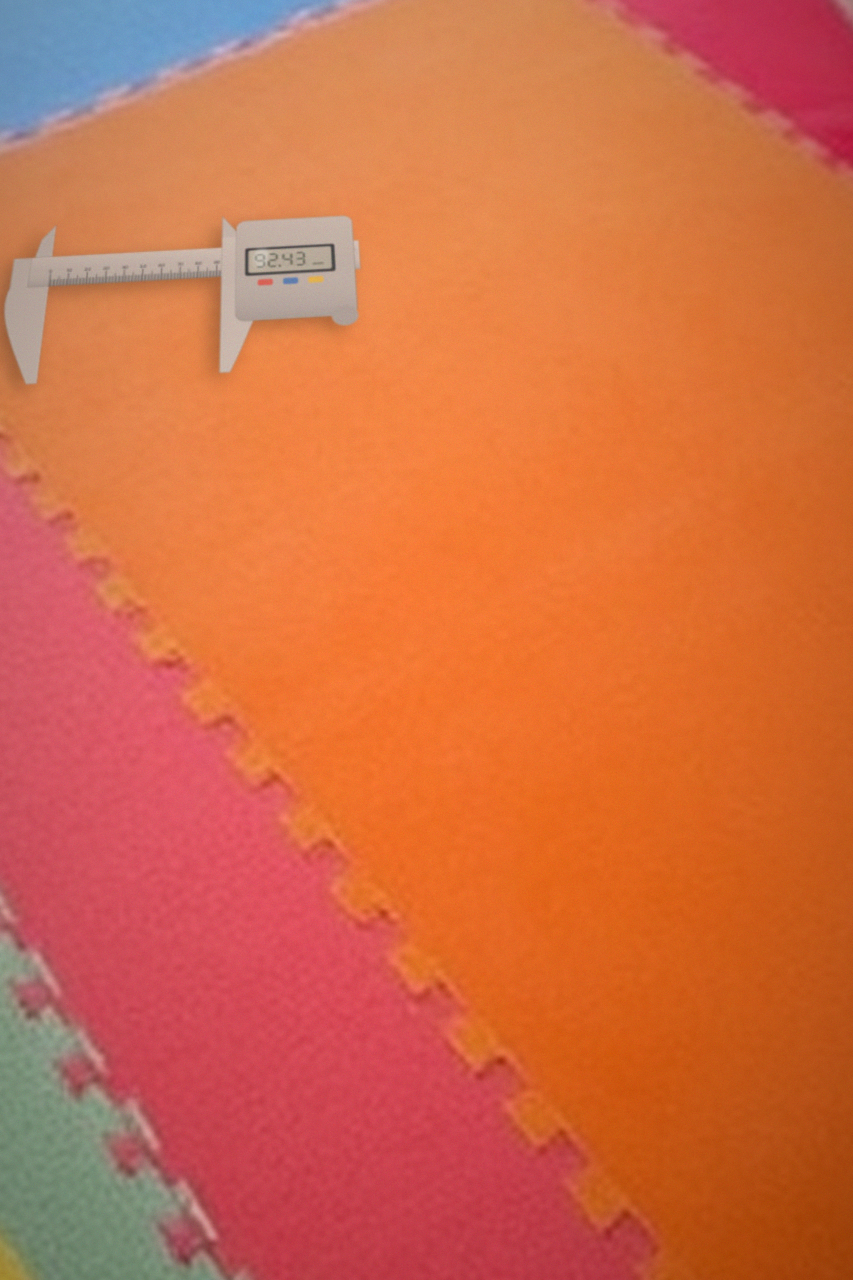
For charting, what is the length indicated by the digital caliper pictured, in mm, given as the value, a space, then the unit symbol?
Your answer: 92.43 mm
